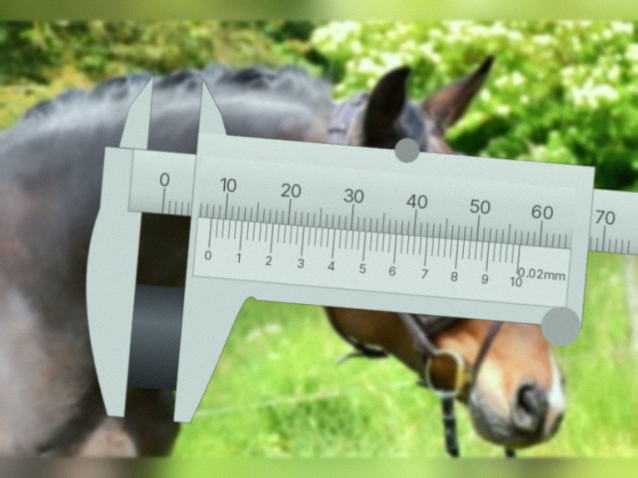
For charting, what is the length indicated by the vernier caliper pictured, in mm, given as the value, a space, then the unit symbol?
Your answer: 7.8 mm
